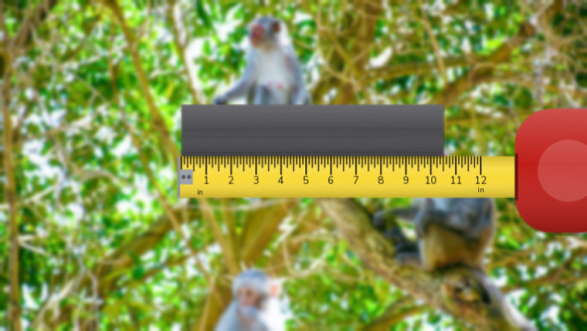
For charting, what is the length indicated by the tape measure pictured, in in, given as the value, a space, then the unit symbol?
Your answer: 10.5 in
